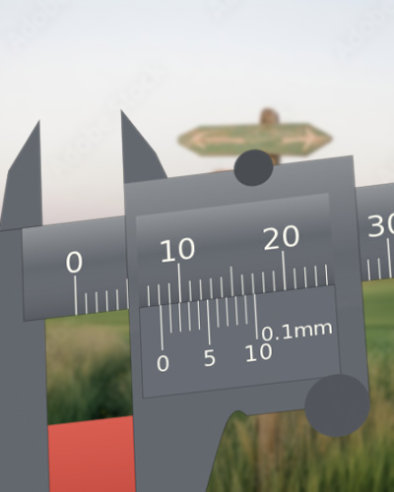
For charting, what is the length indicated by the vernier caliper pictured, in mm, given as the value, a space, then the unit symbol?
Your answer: 8.1 mm
